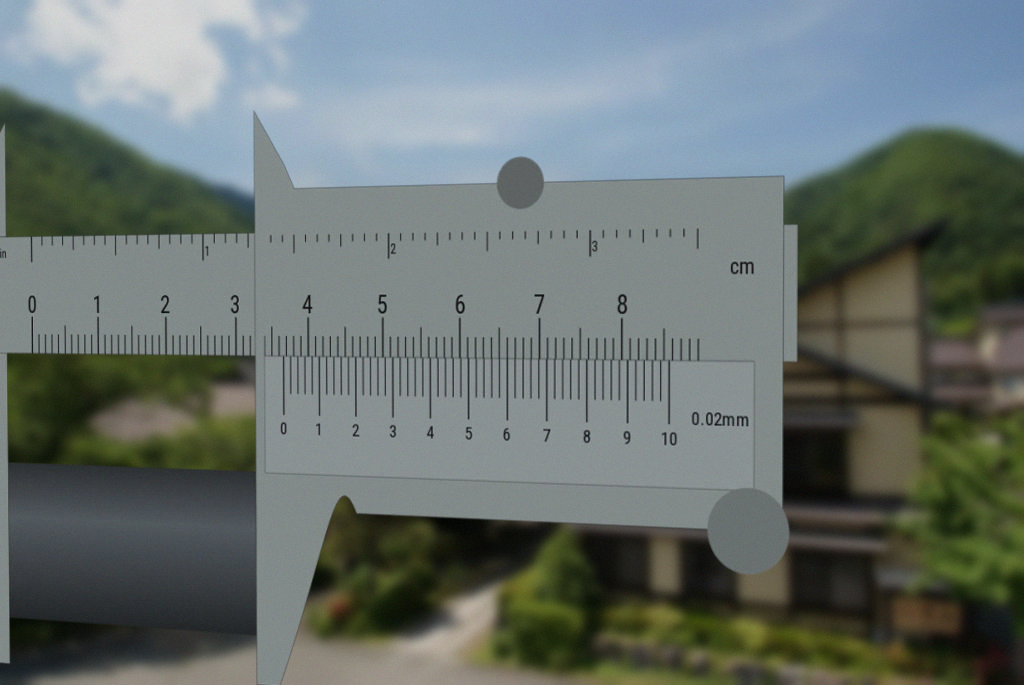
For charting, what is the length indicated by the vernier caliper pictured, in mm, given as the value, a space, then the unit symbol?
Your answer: 36.6 mm
